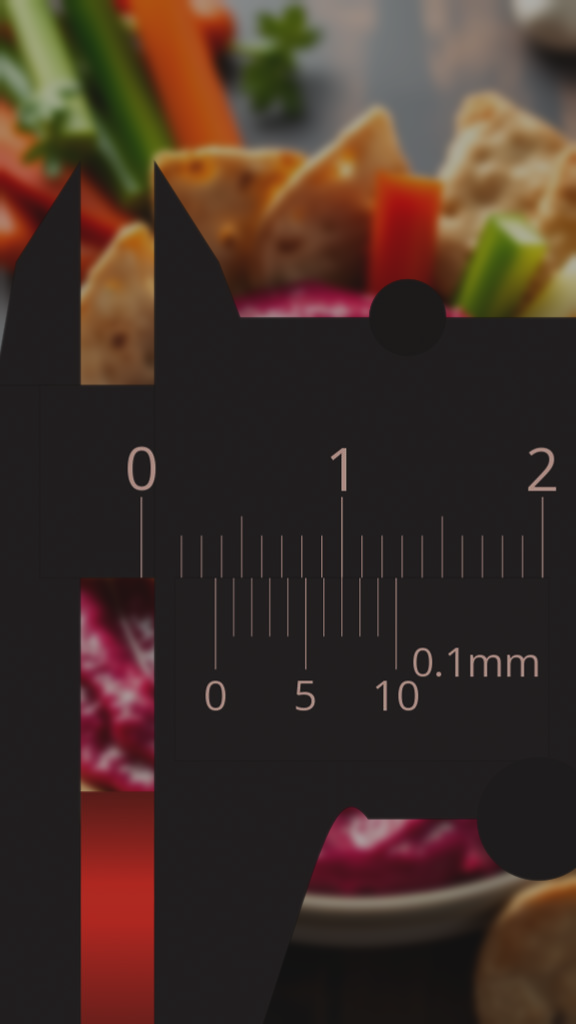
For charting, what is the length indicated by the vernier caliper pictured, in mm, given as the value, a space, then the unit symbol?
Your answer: 3.7 mm
